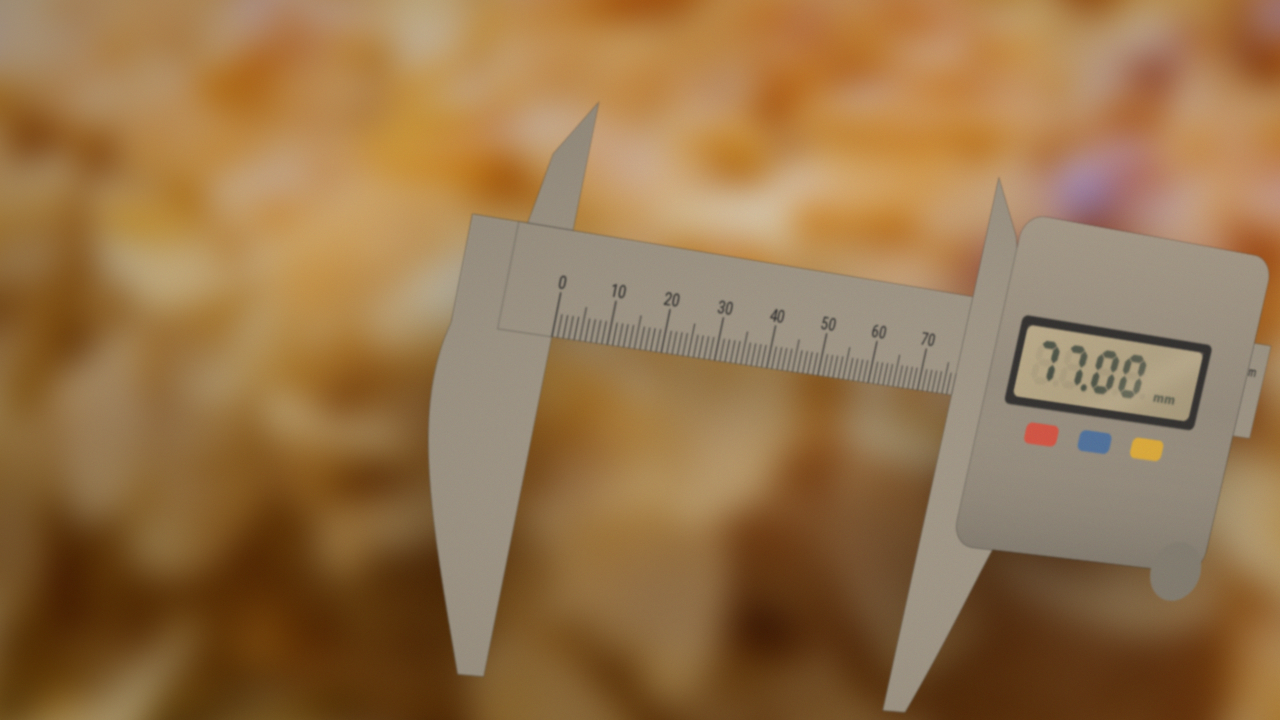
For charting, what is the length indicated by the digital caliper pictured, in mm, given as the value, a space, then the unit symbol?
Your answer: 77.00 mm
